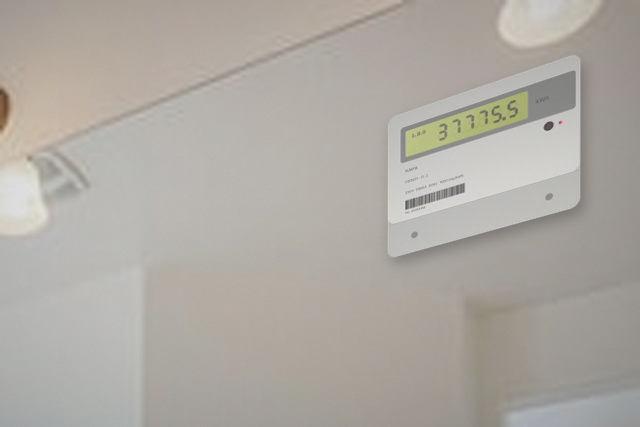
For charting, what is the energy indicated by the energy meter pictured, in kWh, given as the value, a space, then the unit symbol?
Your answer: 37775.5 kWh
